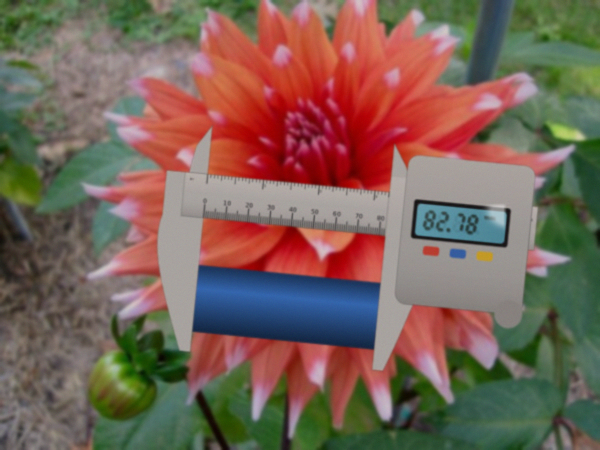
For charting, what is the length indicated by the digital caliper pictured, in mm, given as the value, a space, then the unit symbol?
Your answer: 82.78 mm
